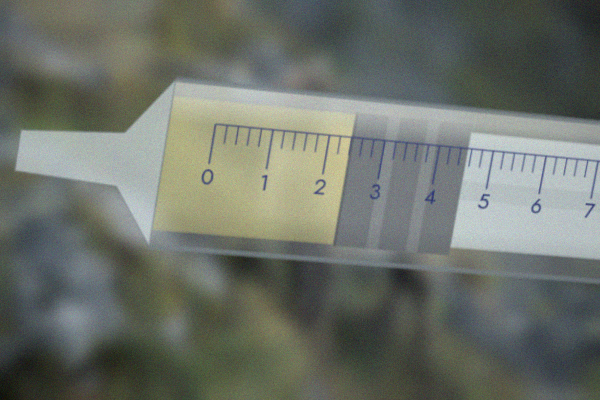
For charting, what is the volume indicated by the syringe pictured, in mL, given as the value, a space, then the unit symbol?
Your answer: 2.4 mL
